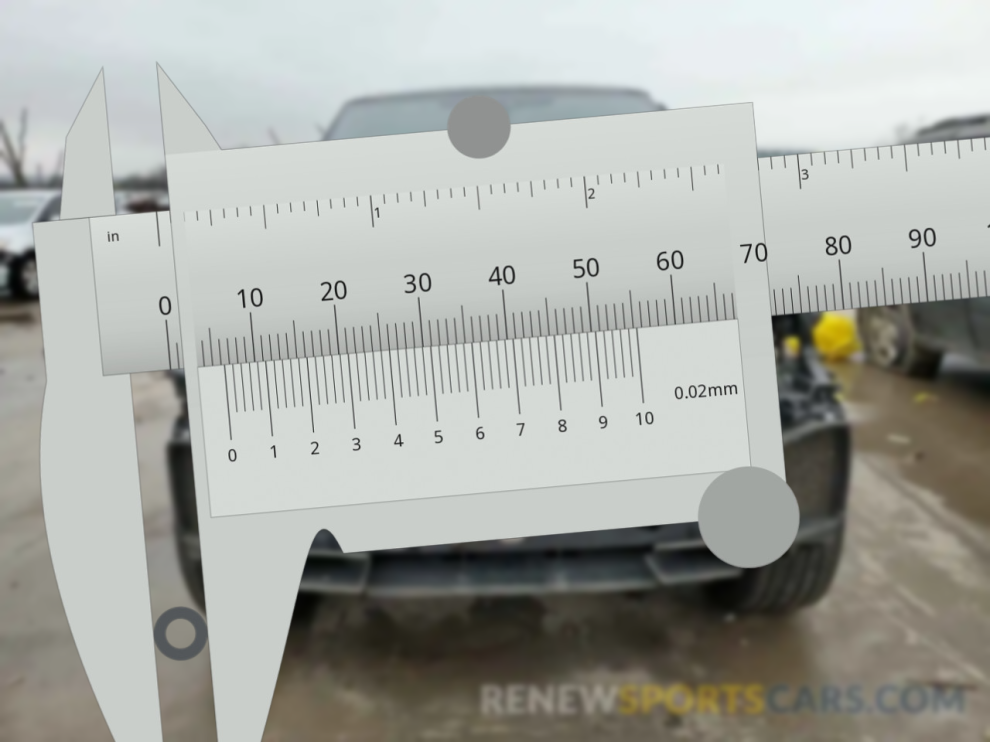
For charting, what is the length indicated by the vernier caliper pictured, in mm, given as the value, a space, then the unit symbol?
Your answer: 6.4 mm
